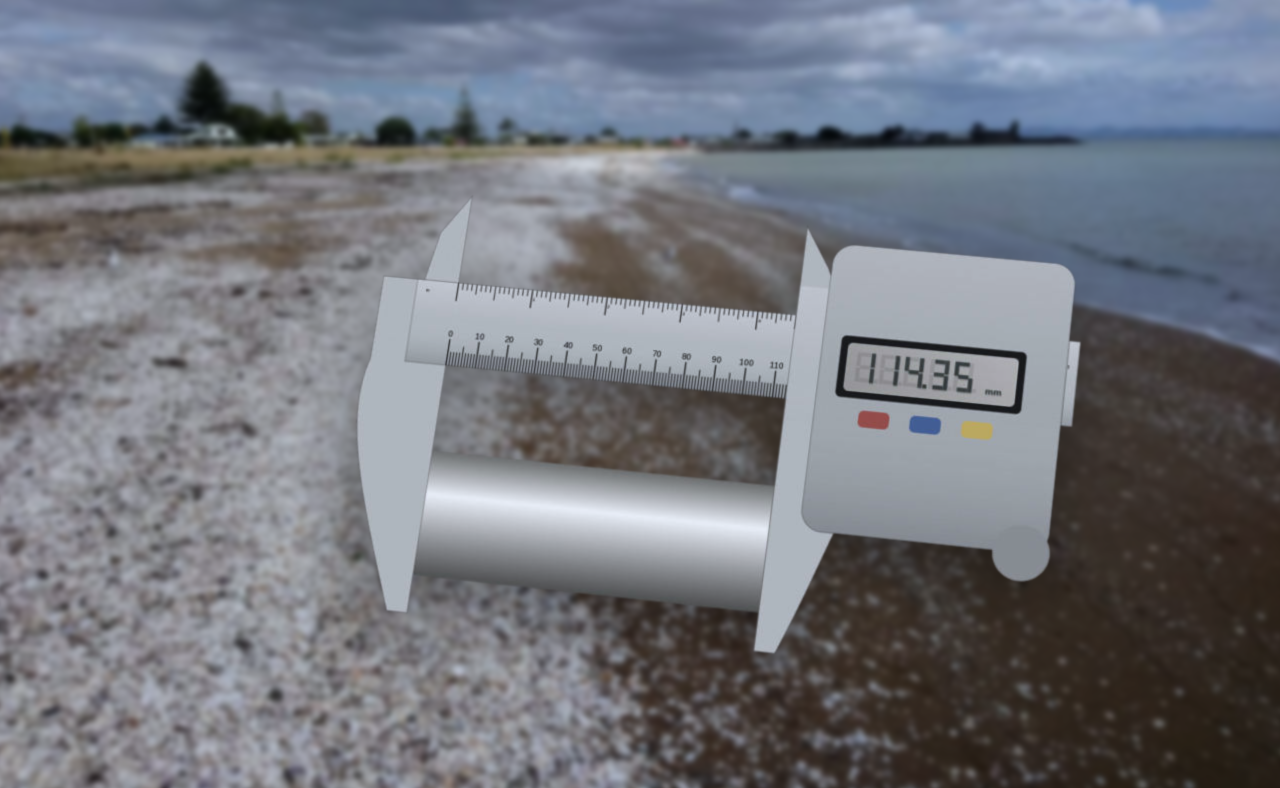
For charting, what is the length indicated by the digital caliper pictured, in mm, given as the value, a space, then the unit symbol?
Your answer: 114.35 mm
